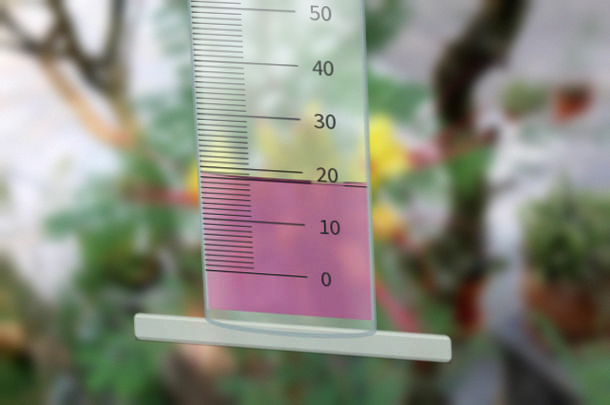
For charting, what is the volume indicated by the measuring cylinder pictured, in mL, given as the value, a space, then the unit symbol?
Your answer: 18 mL
